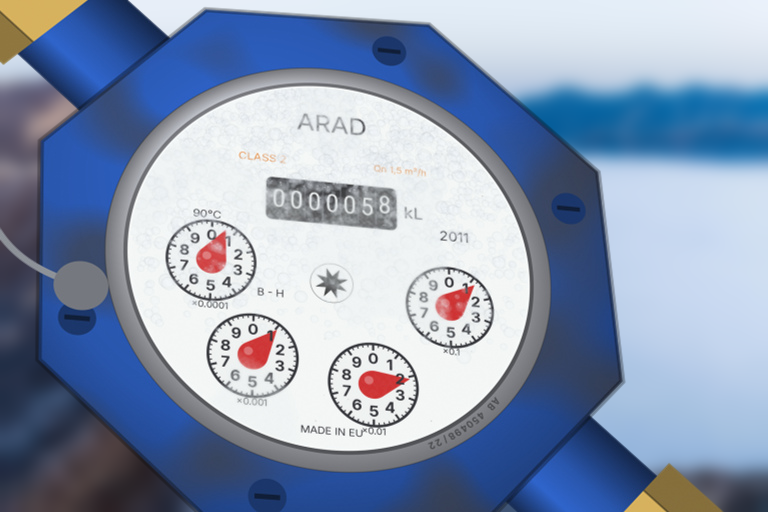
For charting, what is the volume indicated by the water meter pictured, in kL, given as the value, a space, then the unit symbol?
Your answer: 58.1210 kL
